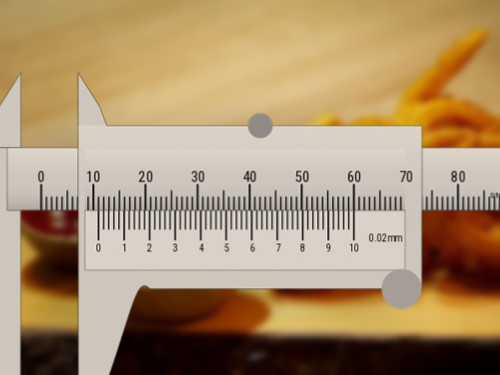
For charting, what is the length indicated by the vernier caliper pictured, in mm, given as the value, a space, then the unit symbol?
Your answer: 11.0 mm
